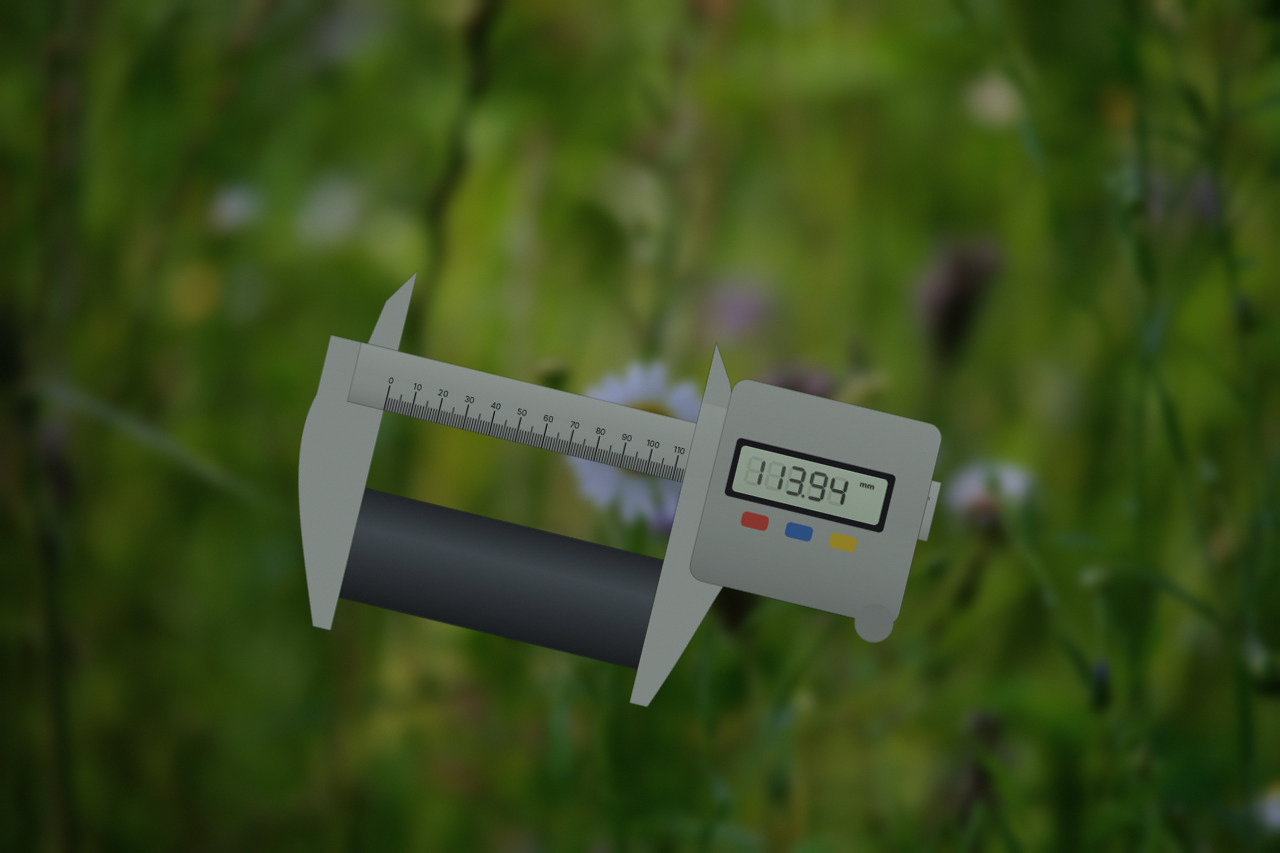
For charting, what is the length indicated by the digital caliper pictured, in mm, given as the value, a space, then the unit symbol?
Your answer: 113.94 mm
